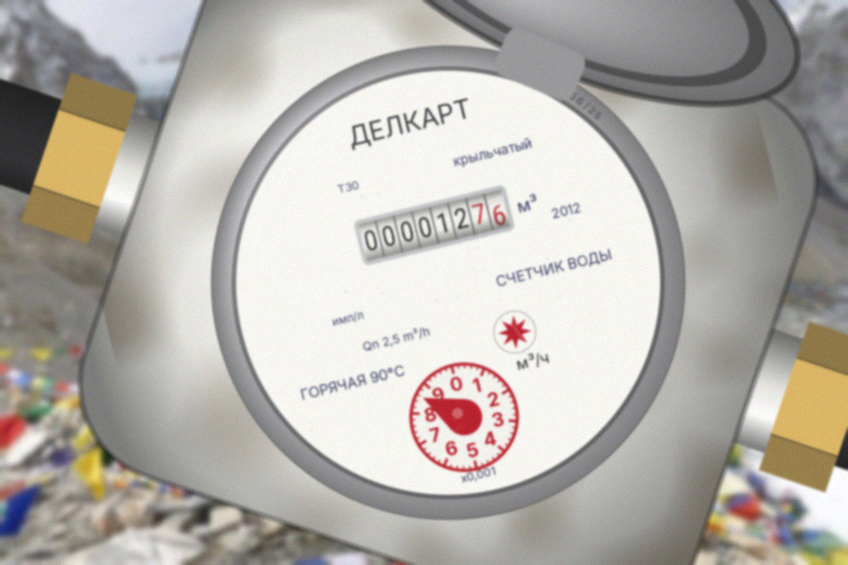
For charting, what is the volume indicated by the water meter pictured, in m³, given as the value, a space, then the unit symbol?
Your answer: 12.758 m³
